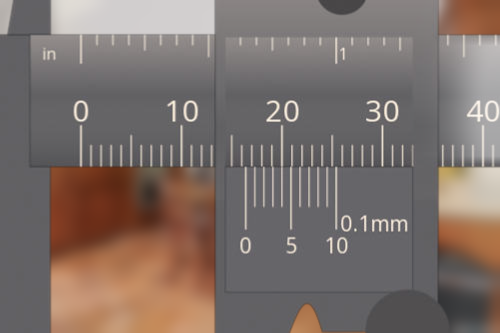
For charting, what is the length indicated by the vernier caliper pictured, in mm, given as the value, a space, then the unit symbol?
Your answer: 16.4 mm
